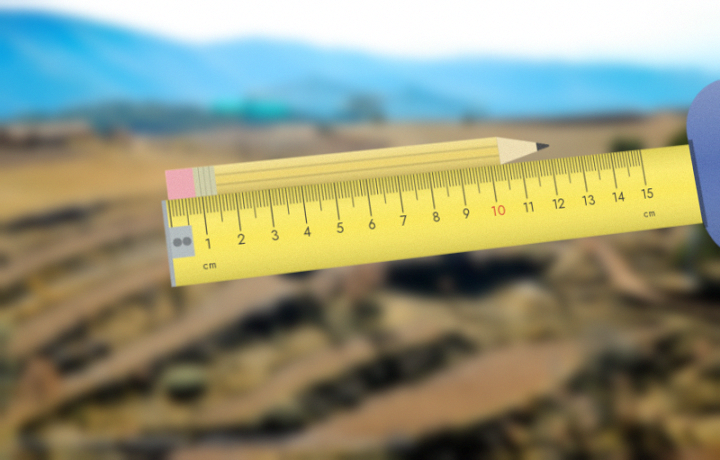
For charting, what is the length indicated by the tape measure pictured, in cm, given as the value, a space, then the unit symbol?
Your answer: 12 cm
